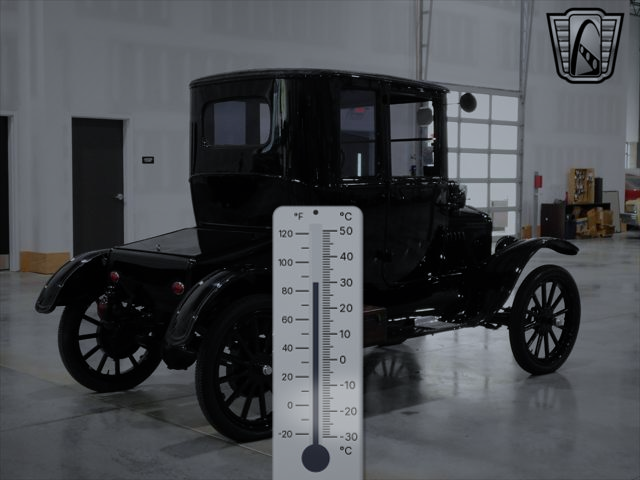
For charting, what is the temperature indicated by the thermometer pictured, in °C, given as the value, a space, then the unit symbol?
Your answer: 30 °C
